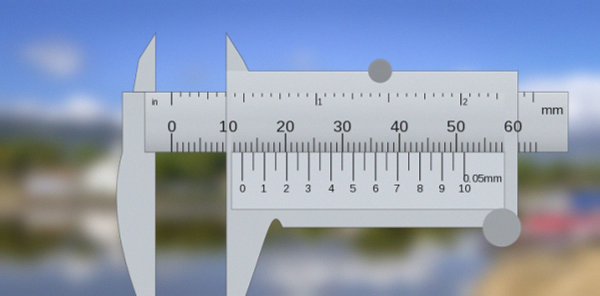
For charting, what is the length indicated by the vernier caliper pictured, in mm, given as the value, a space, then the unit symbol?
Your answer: 12.4 mm
